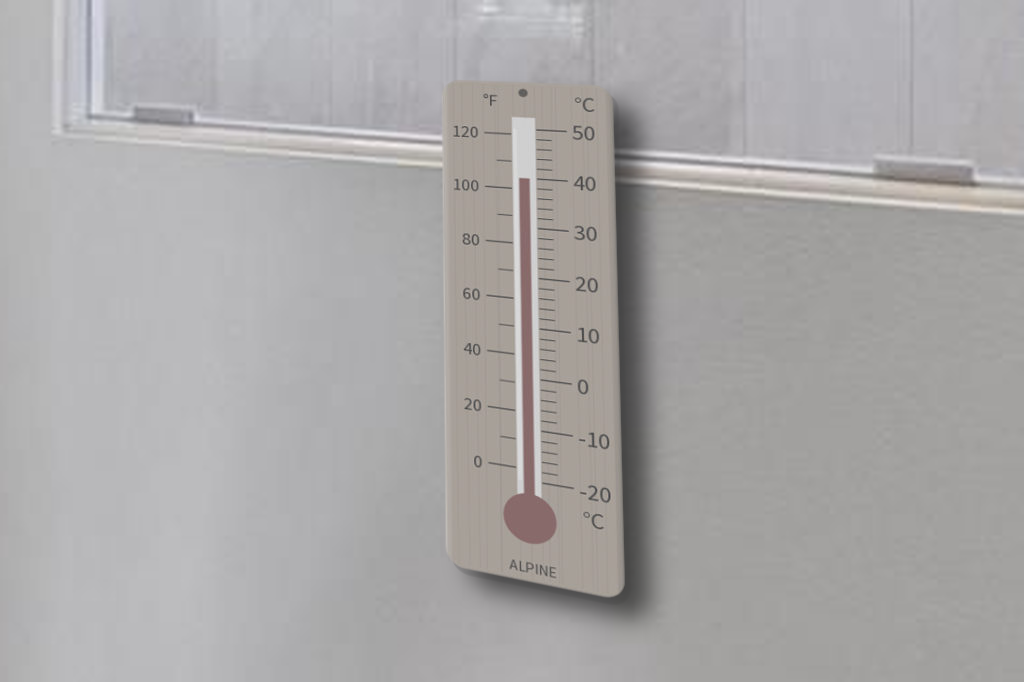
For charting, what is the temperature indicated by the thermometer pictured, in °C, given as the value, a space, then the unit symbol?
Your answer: 40 °C
